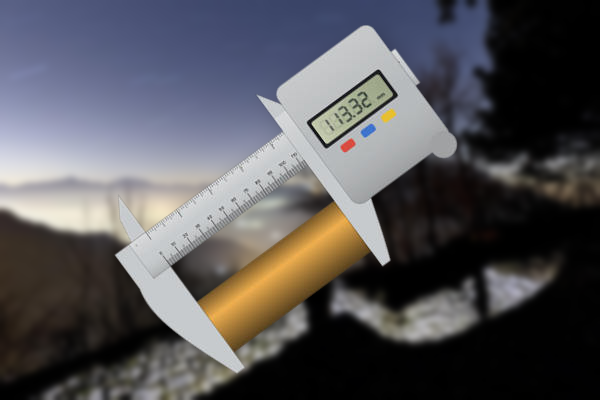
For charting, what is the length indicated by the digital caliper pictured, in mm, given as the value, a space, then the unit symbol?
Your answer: 113.32 mm
